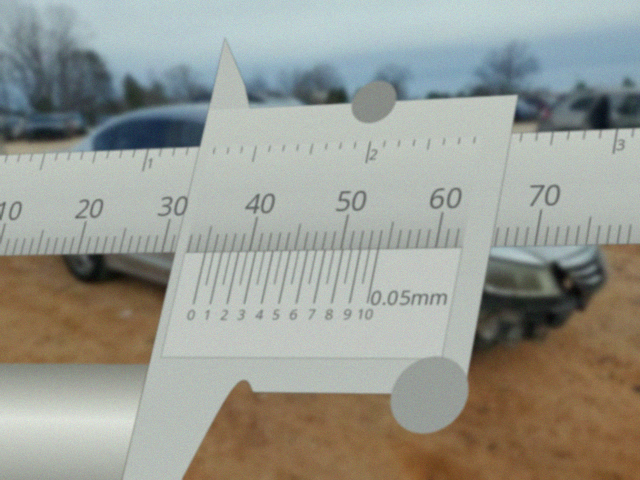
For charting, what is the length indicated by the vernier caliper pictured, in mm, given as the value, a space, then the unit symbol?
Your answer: 35.0 mm
